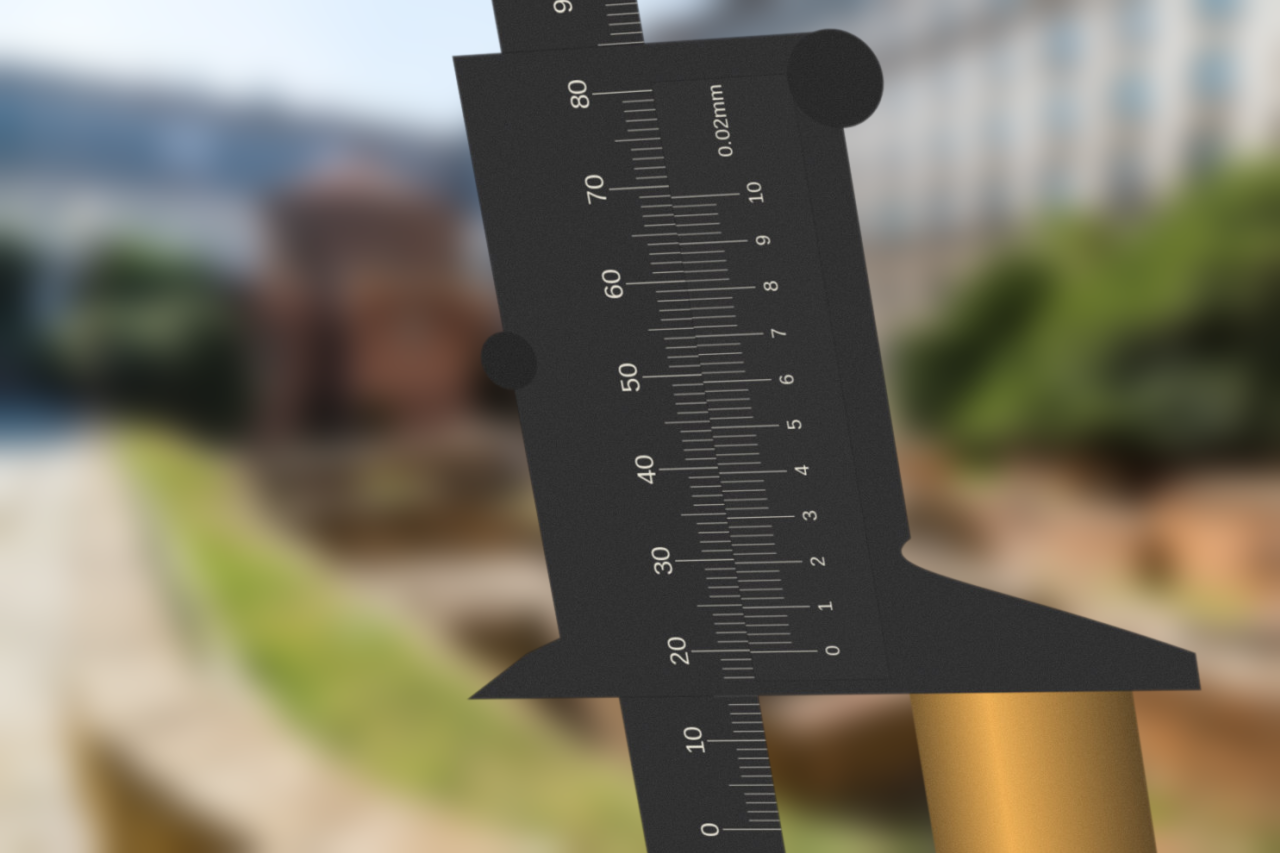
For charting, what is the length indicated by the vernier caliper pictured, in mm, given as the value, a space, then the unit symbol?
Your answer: 19.8 mm
